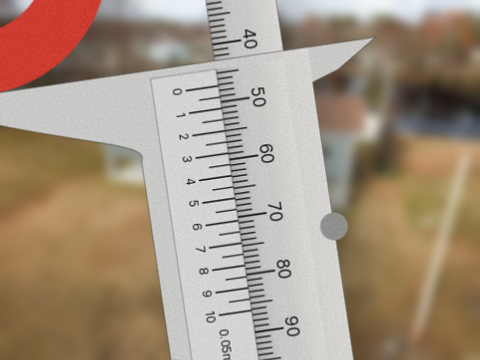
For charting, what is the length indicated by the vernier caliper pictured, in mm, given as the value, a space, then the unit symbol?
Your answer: 47.2 mm
